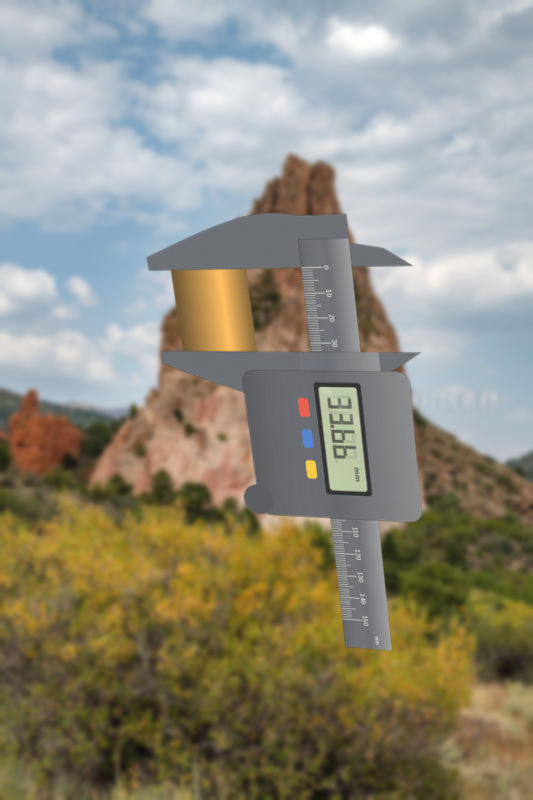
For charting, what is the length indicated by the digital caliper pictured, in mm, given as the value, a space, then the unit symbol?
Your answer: 33.66 mm
